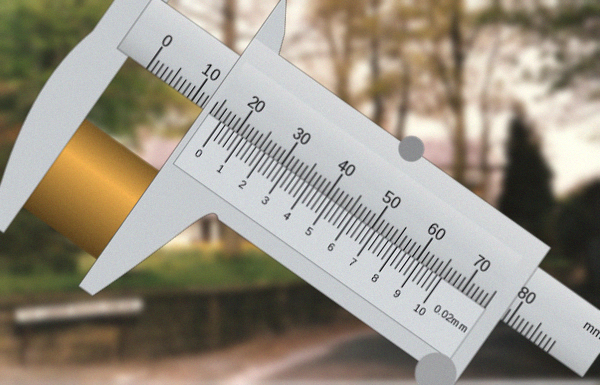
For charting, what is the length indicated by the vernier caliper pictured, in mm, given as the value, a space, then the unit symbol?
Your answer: 16.5 mm
